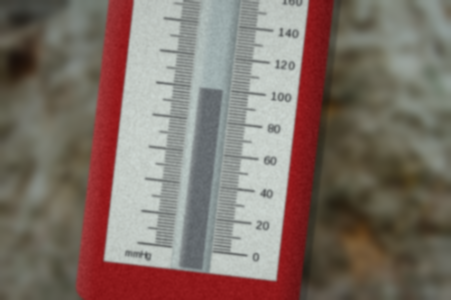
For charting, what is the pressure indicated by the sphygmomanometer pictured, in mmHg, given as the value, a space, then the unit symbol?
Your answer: 100 mmHg
